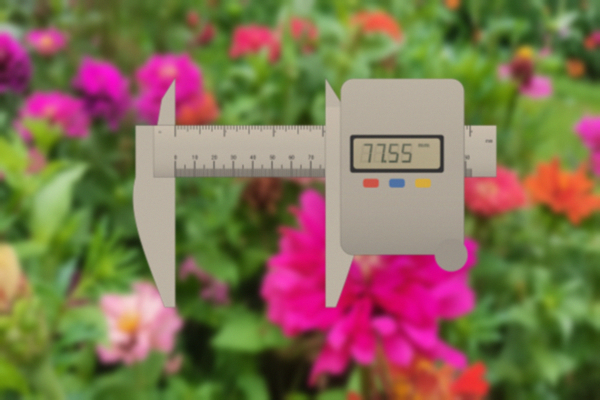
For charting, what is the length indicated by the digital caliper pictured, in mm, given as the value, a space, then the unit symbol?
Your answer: 77.55 mm
